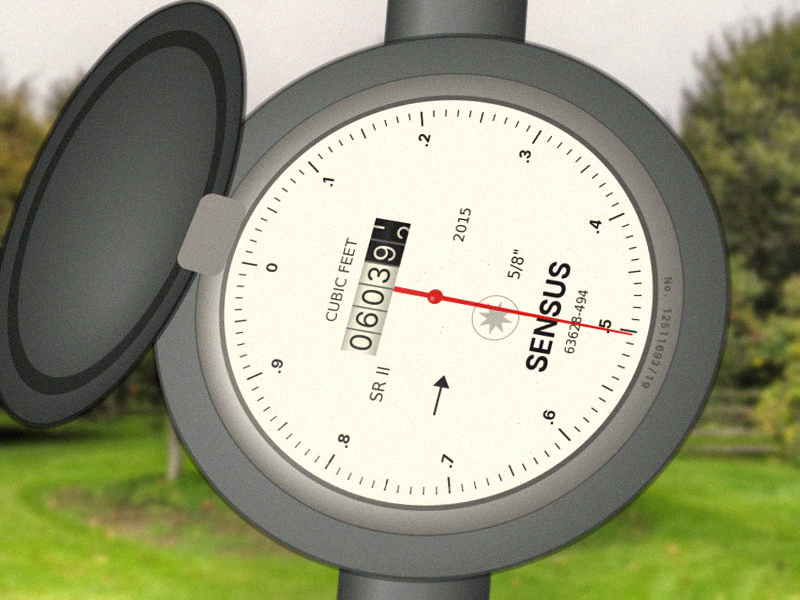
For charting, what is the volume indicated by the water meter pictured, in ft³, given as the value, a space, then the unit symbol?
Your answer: 60391.50 ft³
